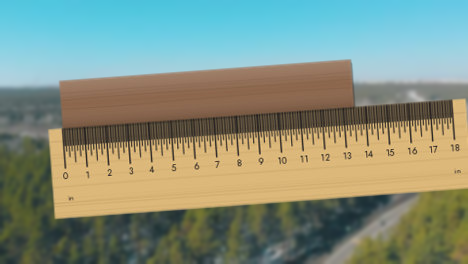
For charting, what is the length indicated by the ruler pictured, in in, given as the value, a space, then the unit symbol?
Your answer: 13.5 in
